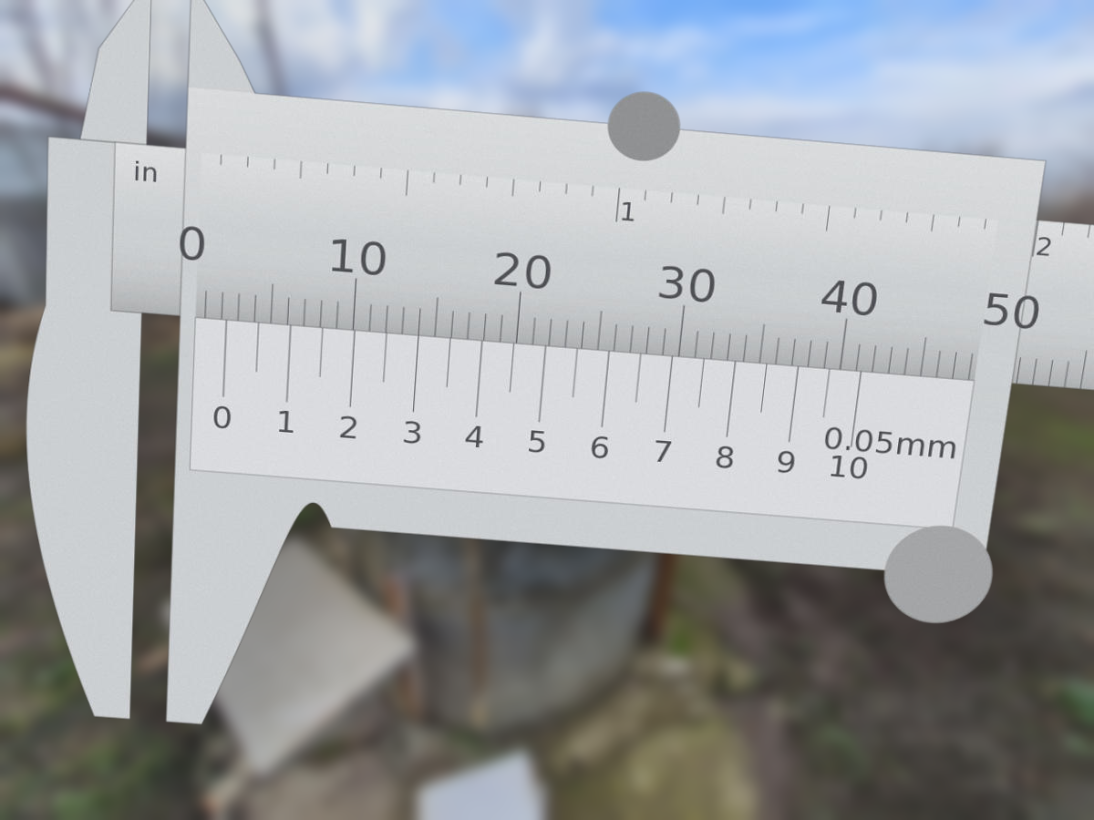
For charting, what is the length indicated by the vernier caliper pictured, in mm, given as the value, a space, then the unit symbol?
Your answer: 2.3 mm
